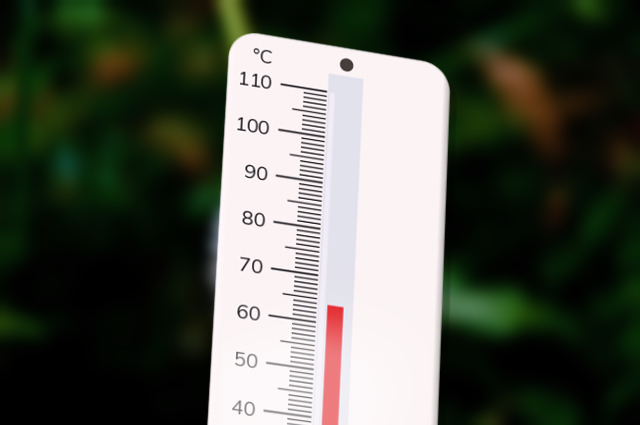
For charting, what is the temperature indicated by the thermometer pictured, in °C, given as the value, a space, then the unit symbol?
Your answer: 64 °C
